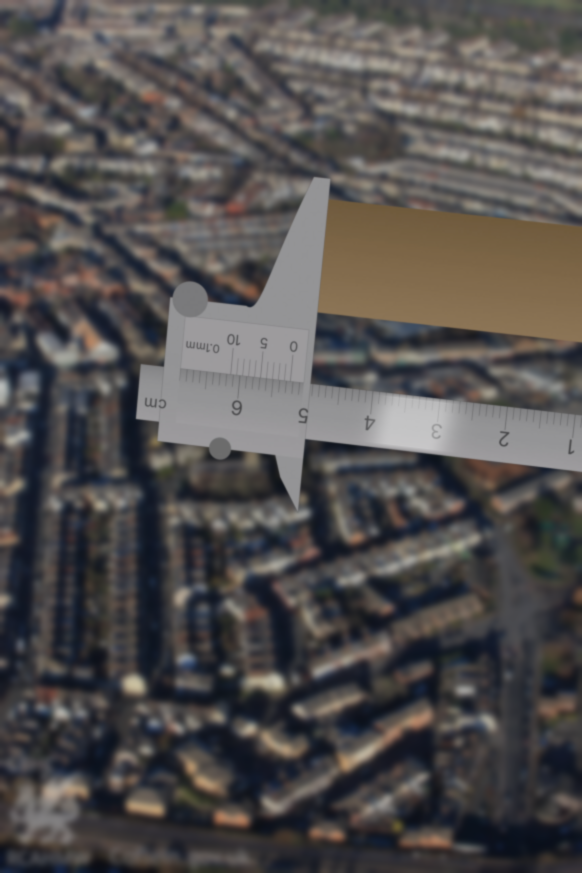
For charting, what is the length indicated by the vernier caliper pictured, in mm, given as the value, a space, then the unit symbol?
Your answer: 52.4 mm
